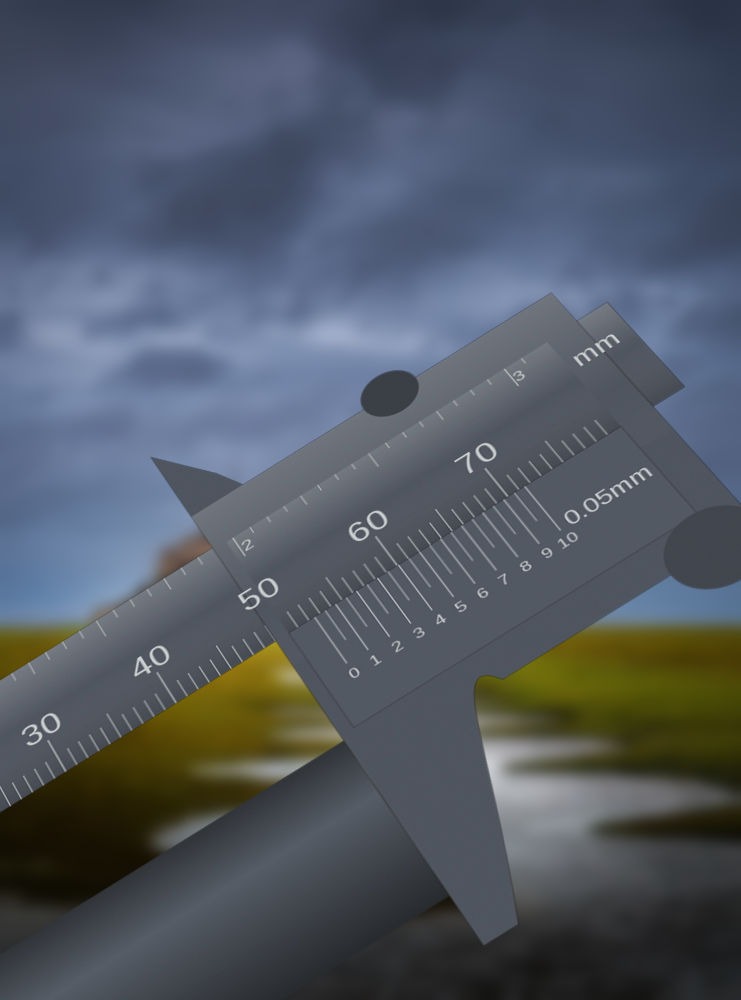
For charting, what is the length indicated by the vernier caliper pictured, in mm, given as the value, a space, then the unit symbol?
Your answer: 52.5 mm
